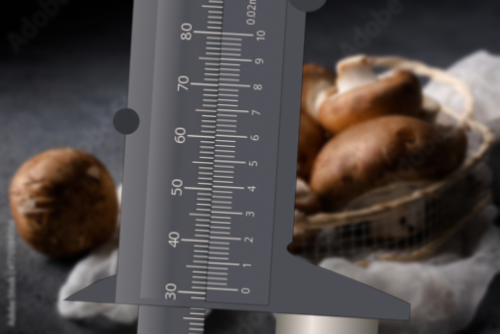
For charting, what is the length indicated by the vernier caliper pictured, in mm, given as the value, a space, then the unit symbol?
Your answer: 31.0 mm
